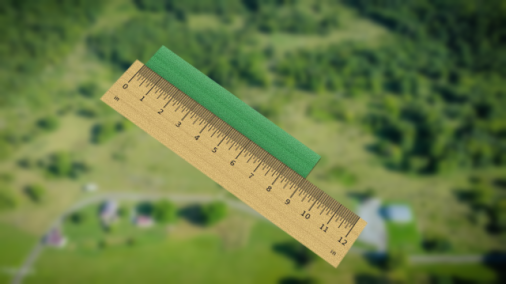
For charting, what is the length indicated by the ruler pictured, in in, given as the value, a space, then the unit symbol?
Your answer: 9 in
